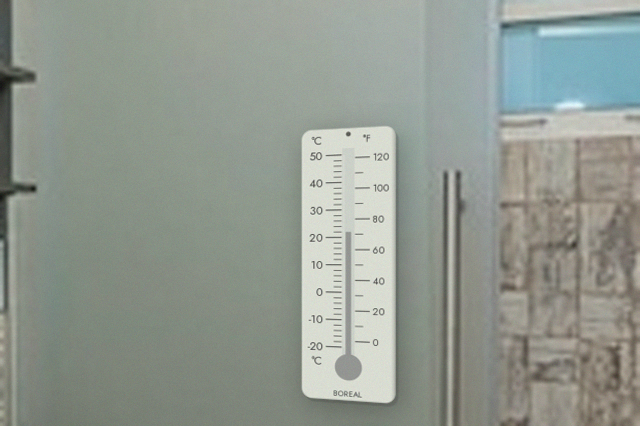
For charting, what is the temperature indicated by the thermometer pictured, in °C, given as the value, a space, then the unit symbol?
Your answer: 22 °C
